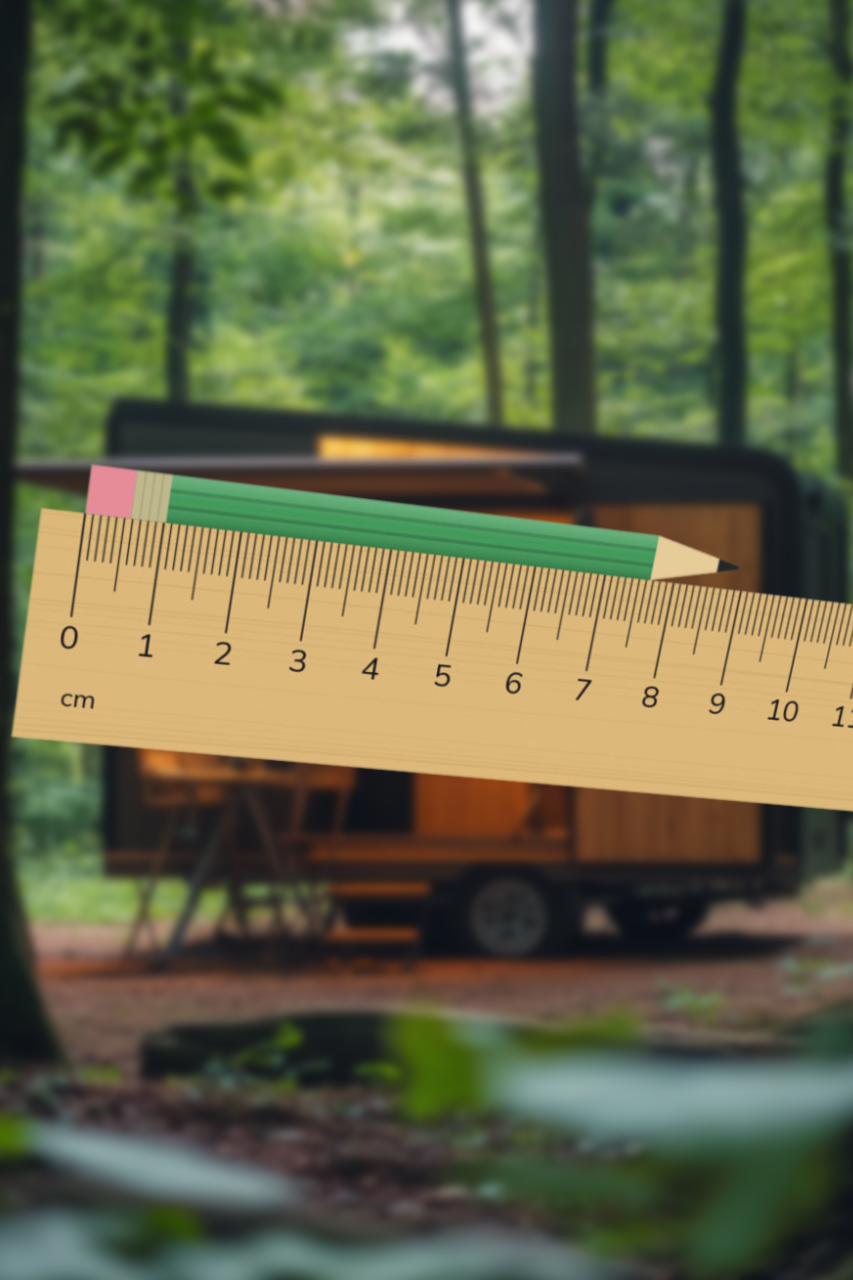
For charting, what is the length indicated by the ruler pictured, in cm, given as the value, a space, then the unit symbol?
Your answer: 8.9 cm
